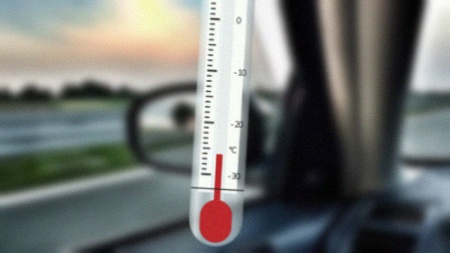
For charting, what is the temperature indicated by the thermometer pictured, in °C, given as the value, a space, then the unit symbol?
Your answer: -26 °C
